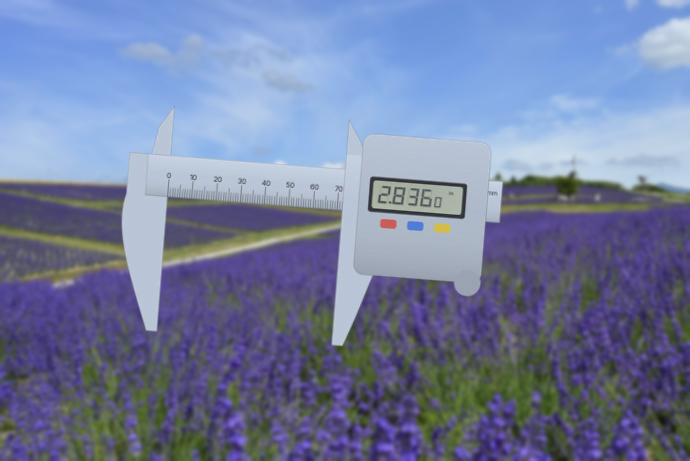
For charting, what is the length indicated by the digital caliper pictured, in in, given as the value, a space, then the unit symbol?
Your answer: 2.8360 in
